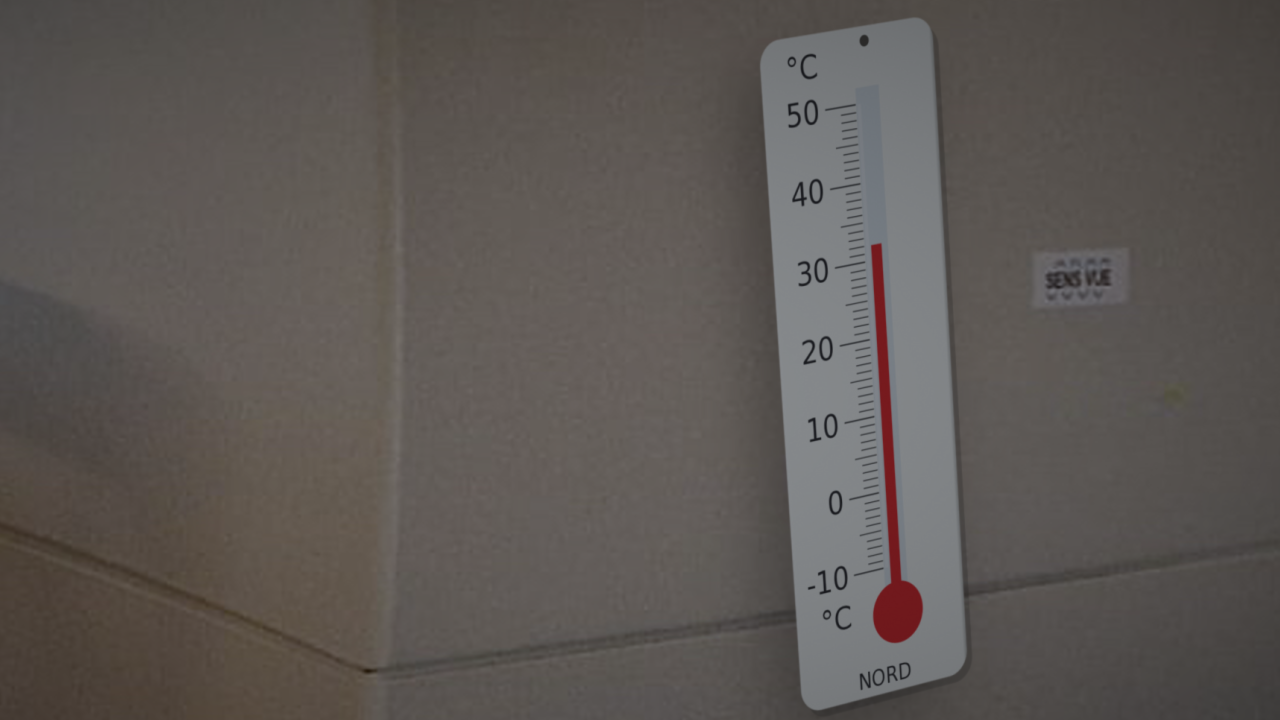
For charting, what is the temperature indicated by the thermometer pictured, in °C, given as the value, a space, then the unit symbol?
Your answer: 32 °C
